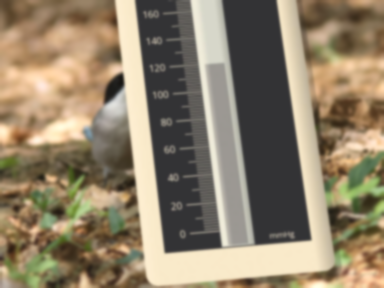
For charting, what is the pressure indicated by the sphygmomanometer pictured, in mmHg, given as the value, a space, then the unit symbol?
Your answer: 120 mmHg
